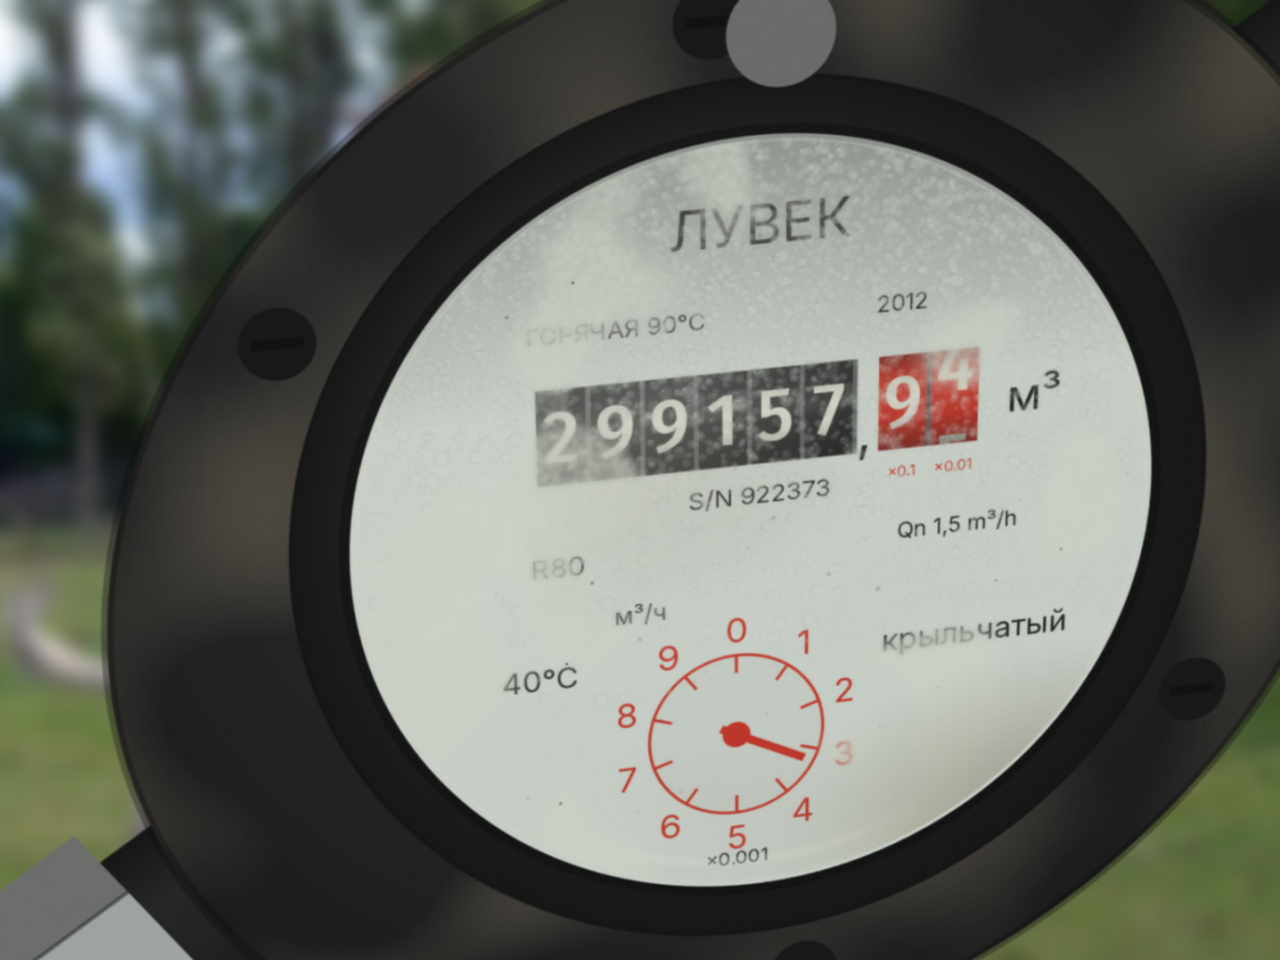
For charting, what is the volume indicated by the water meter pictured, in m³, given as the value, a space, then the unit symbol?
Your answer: 299157.943 m³
